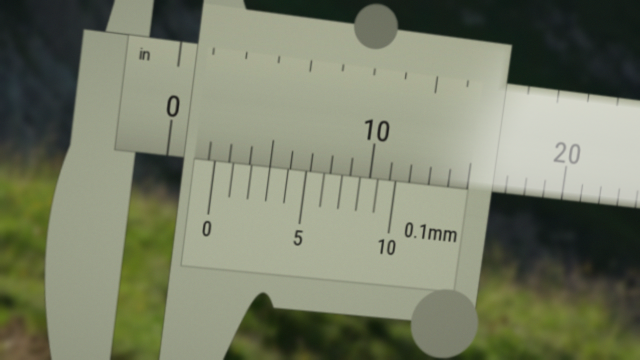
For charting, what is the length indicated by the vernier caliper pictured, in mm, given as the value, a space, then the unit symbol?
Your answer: 2.3 mm
